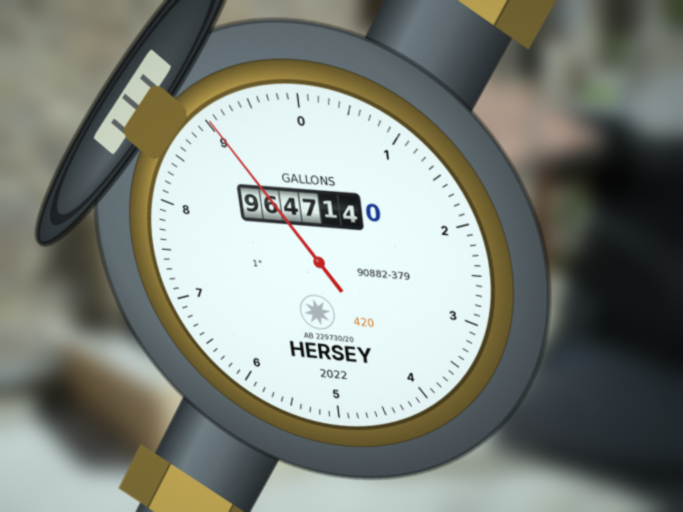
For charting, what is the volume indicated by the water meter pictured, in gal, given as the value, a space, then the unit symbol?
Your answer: 9647139.0 gal
